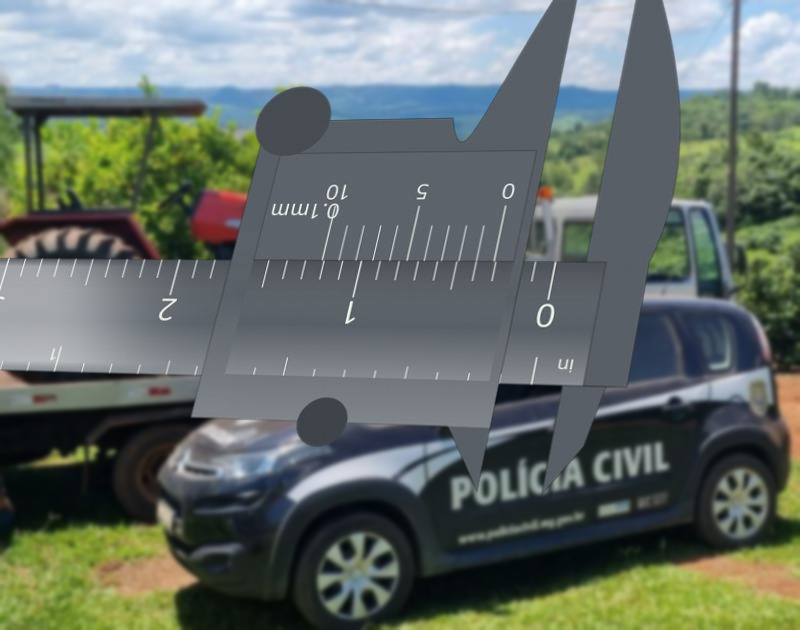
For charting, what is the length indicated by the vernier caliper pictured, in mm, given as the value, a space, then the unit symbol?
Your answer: 3.1 mm
